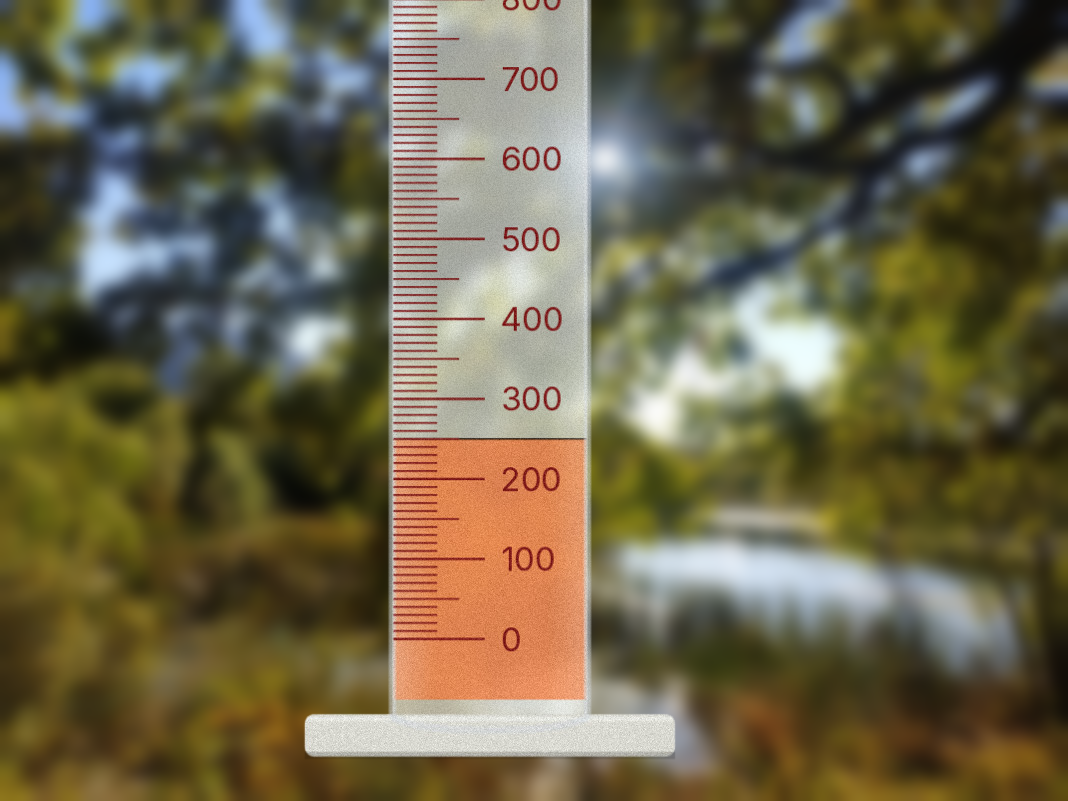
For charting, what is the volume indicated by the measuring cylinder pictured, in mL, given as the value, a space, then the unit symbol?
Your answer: 250 mL
